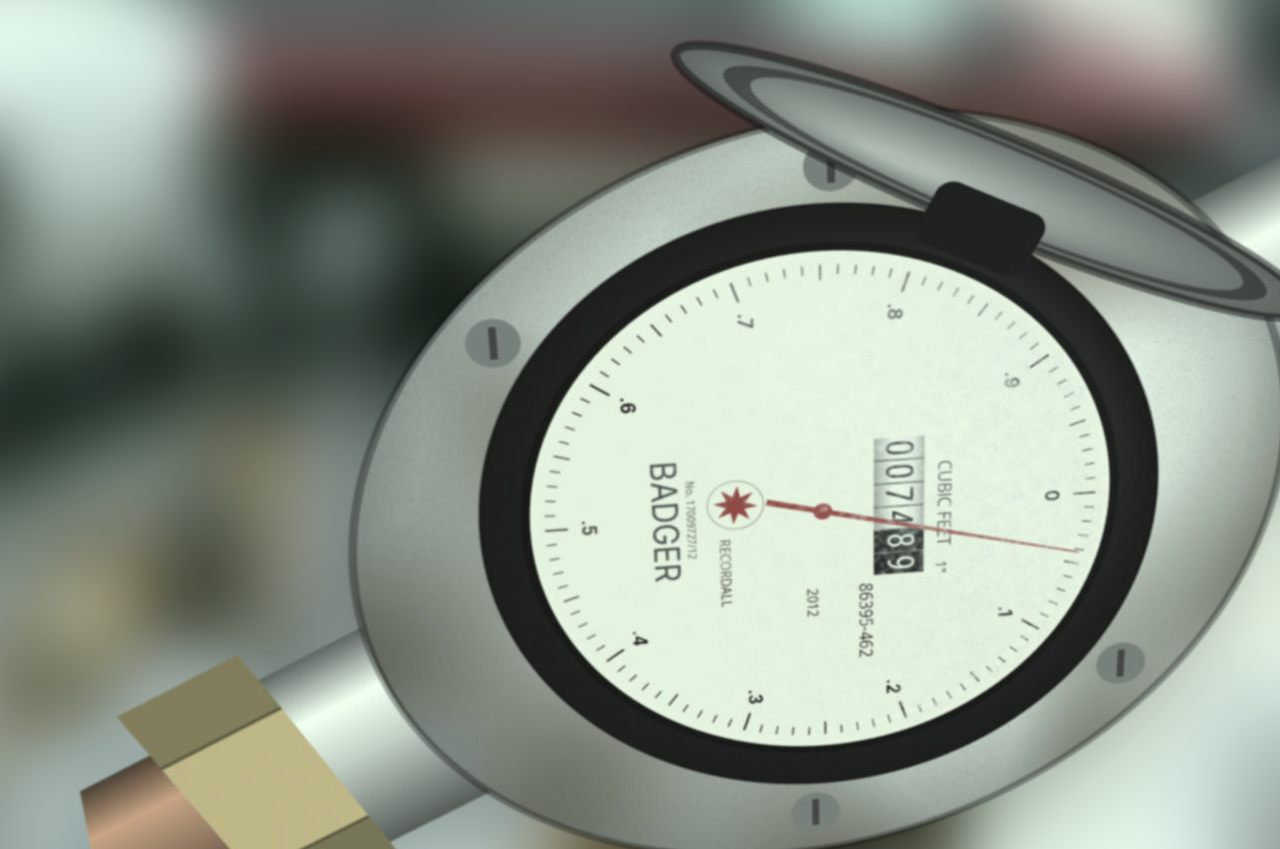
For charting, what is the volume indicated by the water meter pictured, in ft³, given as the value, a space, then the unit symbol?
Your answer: 7489.04 ft³
